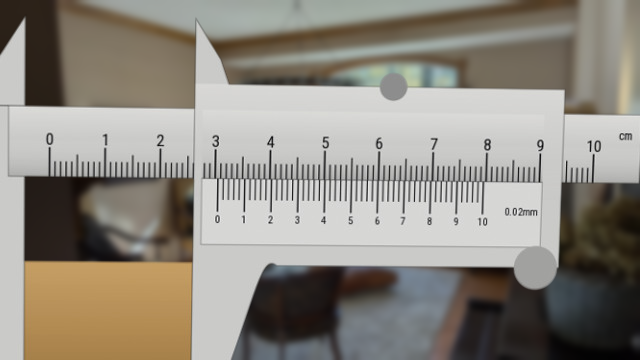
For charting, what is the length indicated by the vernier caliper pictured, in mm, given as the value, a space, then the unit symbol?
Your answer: 30.5 mm
